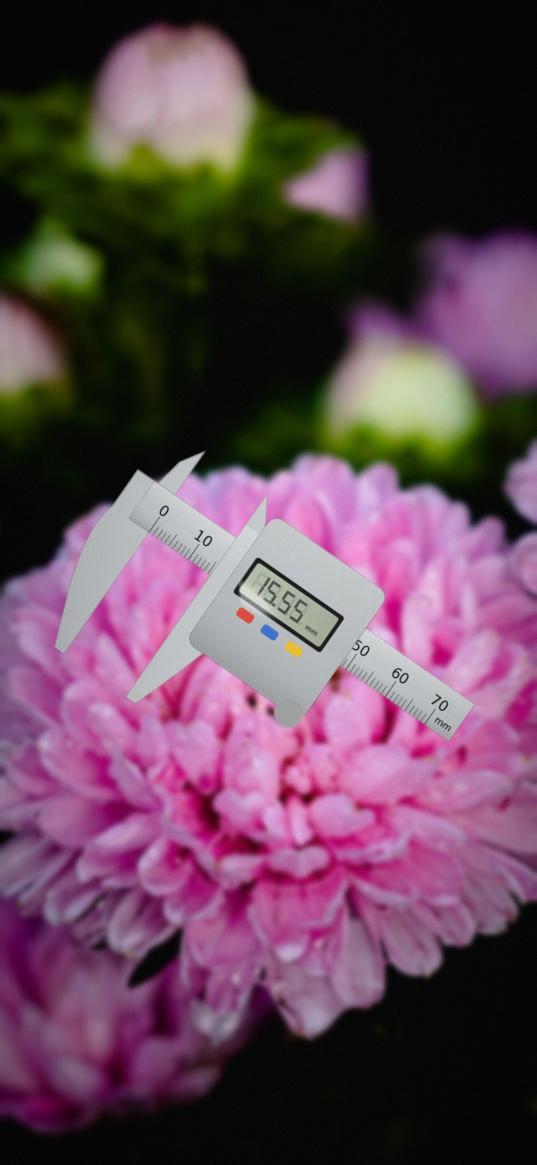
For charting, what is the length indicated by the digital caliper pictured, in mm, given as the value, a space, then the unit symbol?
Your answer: 15.55 mm
